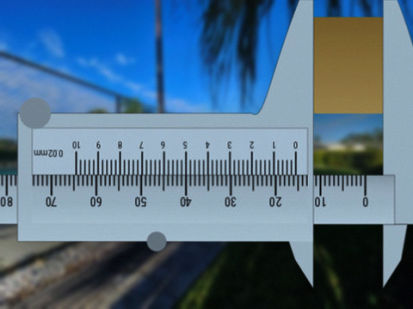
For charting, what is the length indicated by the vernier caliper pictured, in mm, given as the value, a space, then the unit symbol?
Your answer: 15.5 mm
